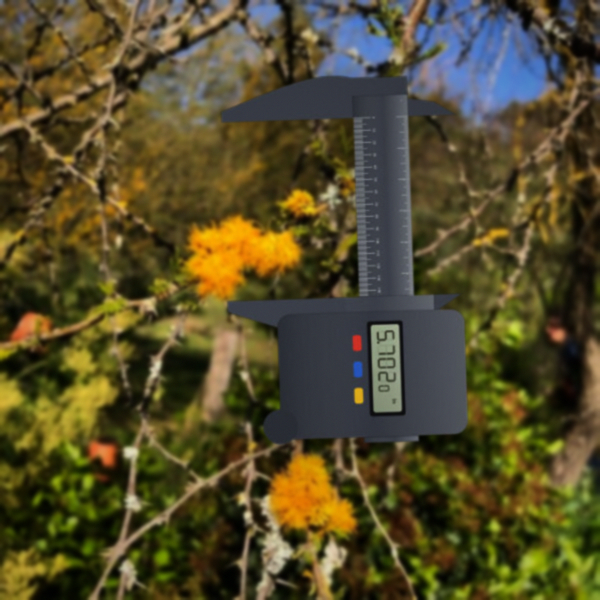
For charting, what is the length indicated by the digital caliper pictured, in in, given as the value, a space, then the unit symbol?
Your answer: 5.7020 in
